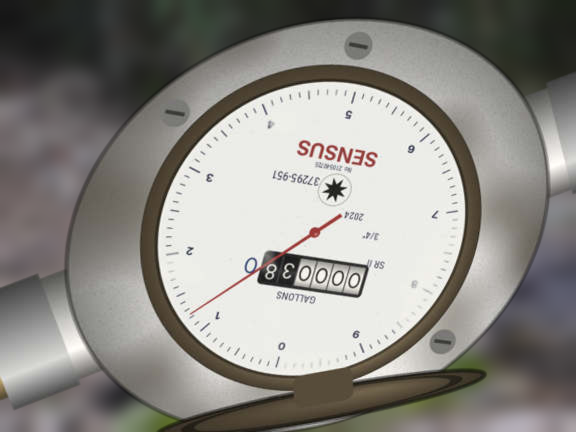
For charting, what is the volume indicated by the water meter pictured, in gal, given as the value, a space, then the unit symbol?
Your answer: 381.2 gal
